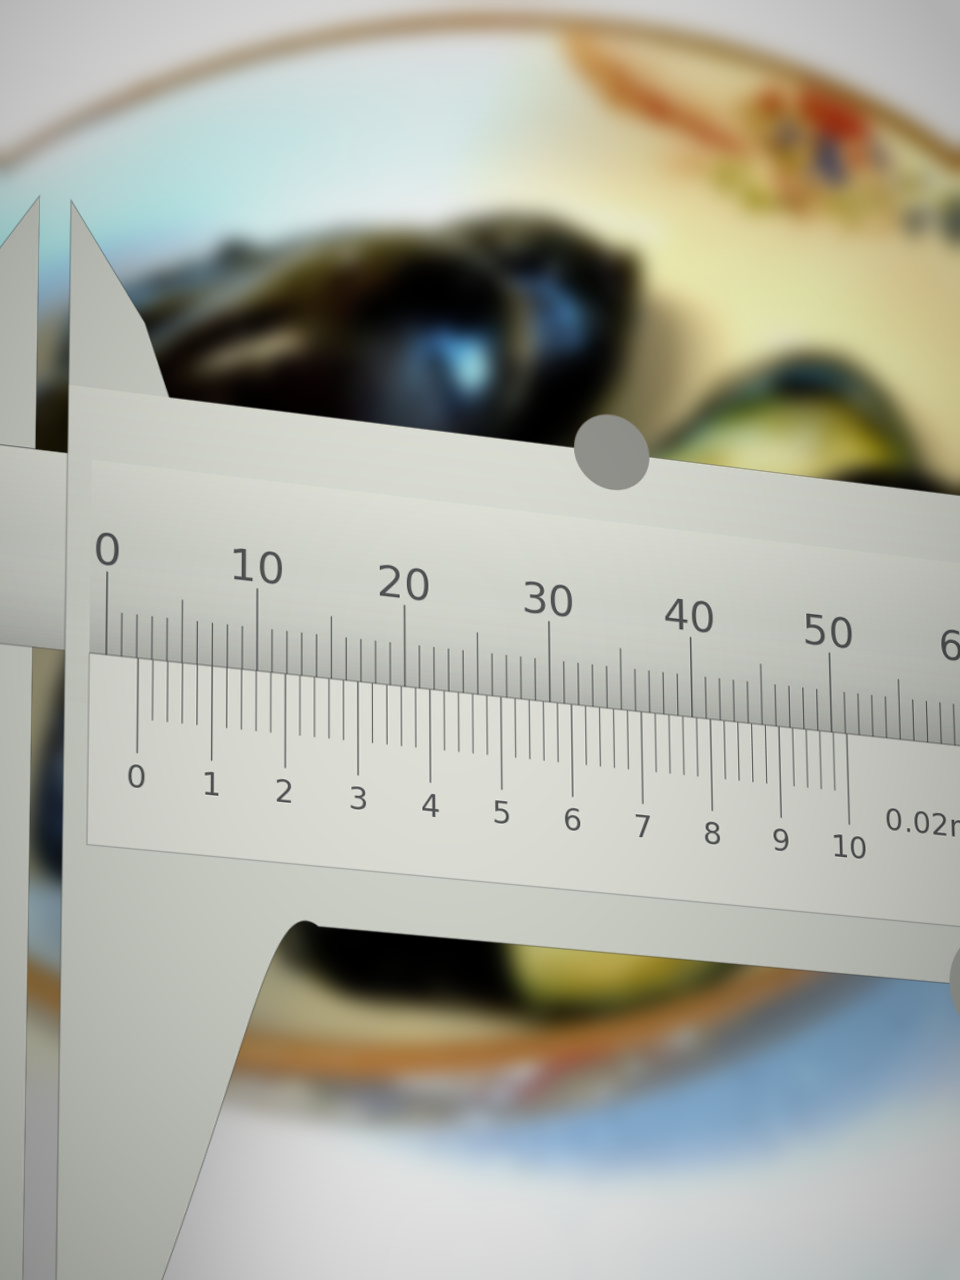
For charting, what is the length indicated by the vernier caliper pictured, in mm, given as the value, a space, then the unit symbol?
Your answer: 2.1 mm
